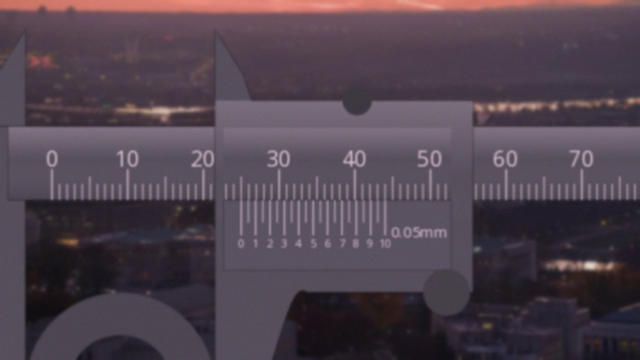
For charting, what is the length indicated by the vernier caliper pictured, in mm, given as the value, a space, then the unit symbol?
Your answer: 25.0 mm
